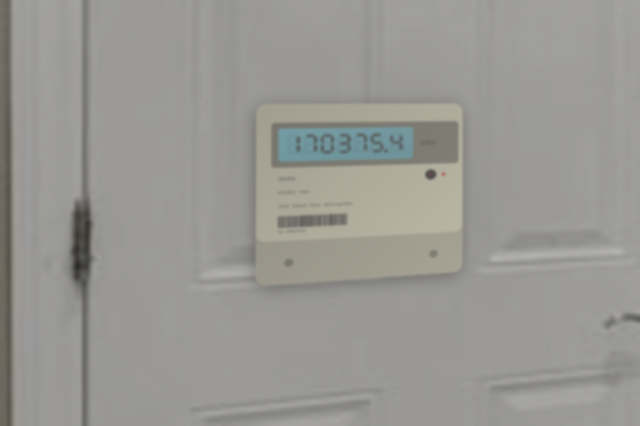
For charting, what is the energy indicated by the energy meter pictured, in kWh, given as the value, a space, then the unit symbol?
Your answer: 170375.4 kWh
